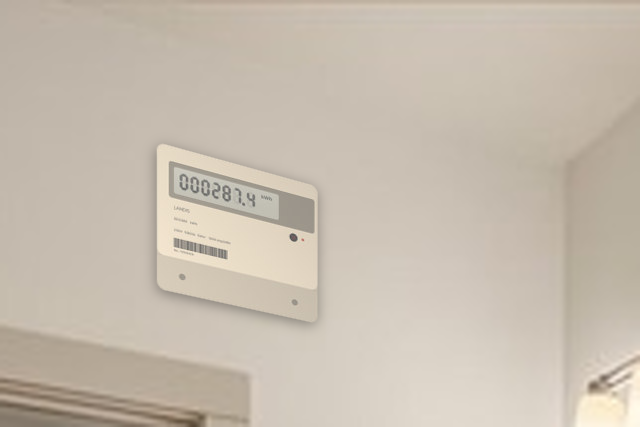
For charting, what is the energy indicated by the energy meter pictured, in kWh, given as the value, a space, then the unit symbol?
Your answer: 287.4 kWh
